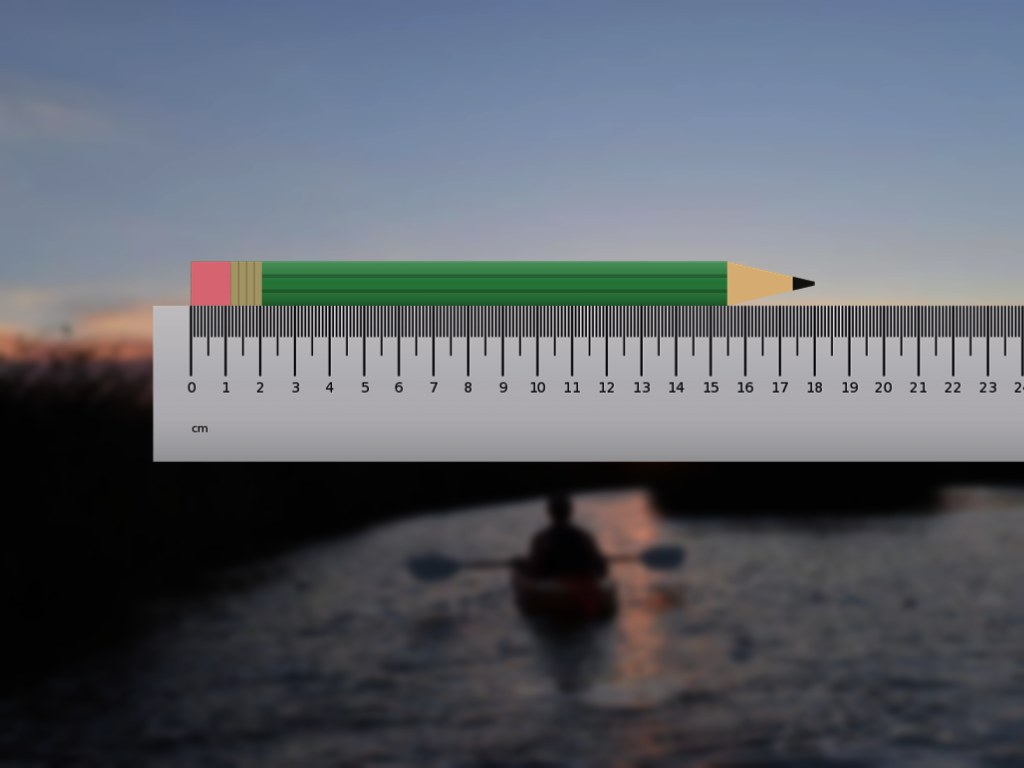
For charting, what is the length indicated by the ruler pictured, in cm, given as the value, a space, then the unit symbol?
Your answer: 18 cm
